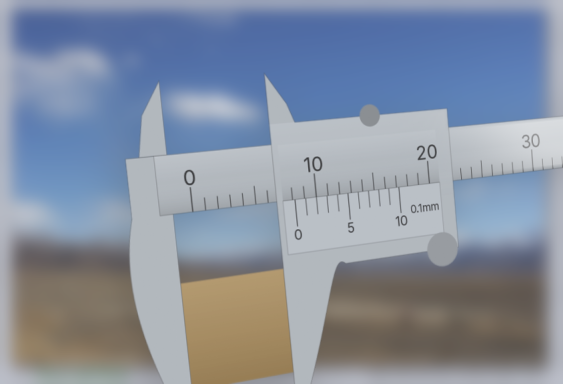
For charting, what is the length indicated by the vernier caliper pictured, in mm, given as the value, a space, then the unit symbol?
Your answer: 8.2 mm
